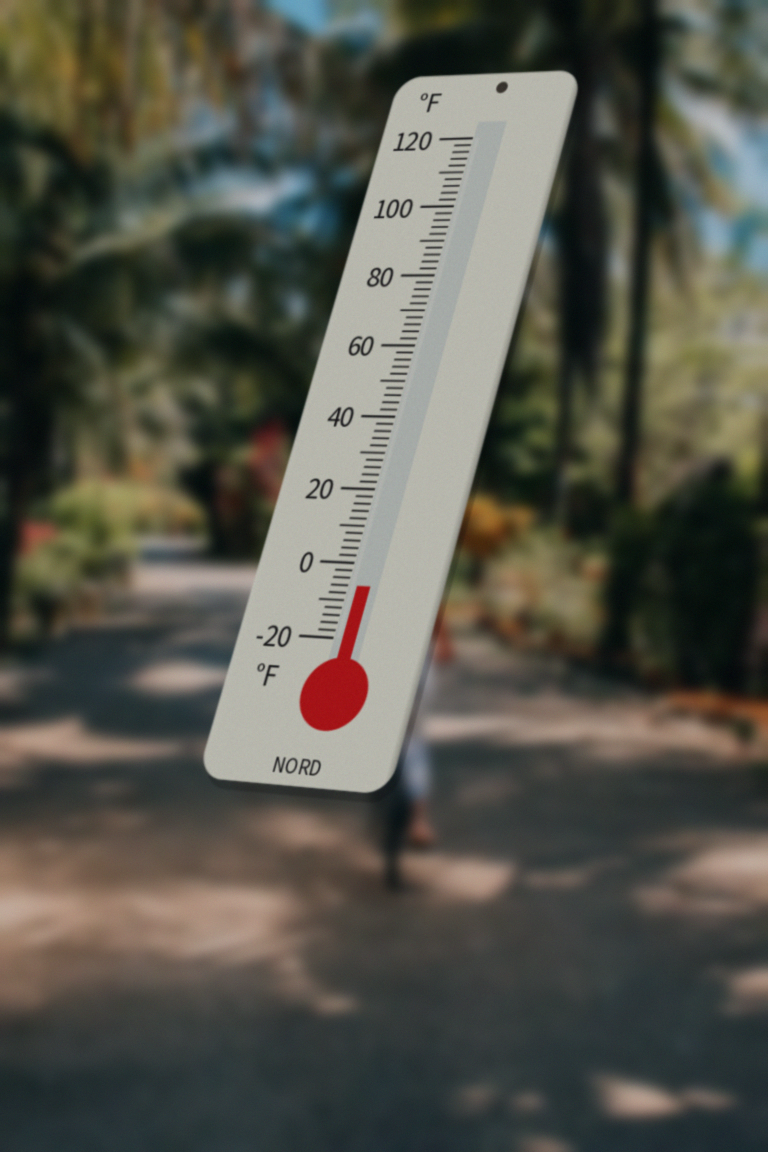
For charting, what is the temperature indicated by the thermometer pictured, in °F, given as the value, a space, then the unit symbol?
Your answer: -6 °F
